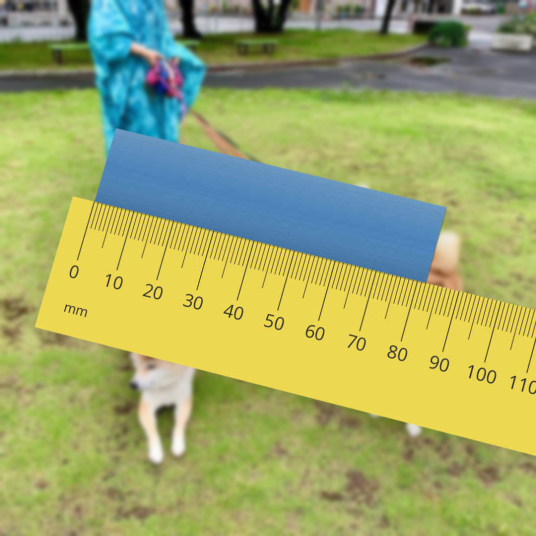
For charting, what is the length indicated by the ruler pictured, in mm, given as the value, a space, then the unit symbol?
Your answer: 82 mm
